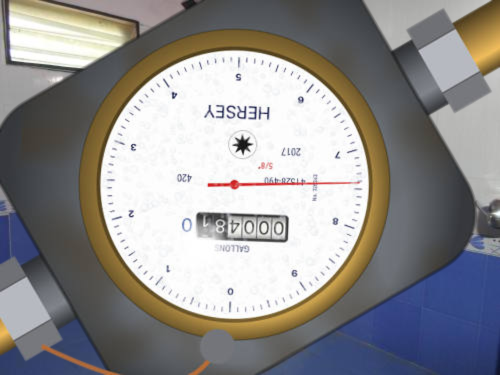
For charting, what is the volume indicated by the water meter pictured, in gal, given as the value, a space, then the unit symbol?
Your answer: 4807.4 gal
